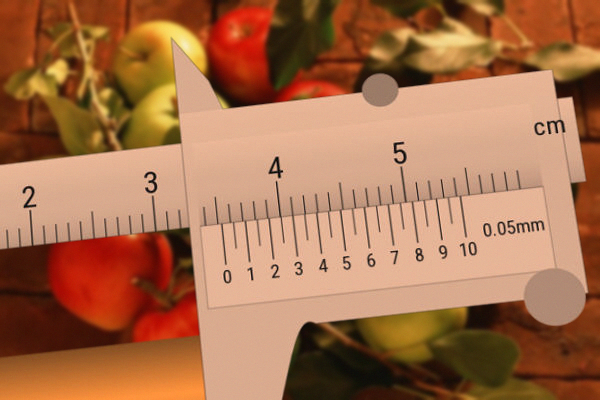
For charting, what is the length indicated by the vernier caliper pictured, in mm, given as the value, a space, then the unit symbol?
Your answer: 35.3 mm
